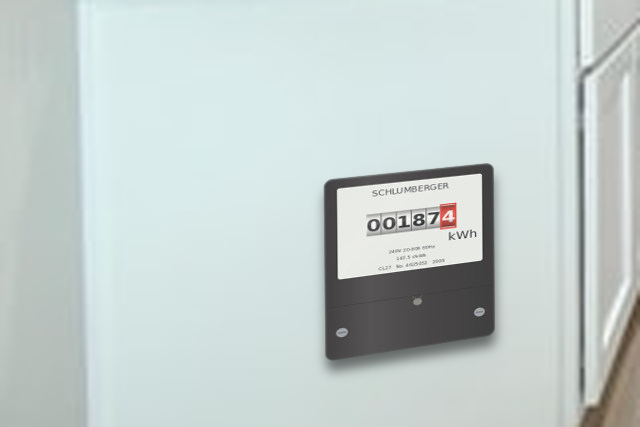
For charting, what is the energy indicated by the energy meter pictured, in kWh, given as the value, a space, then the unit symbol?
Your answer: 187.4 kWh
